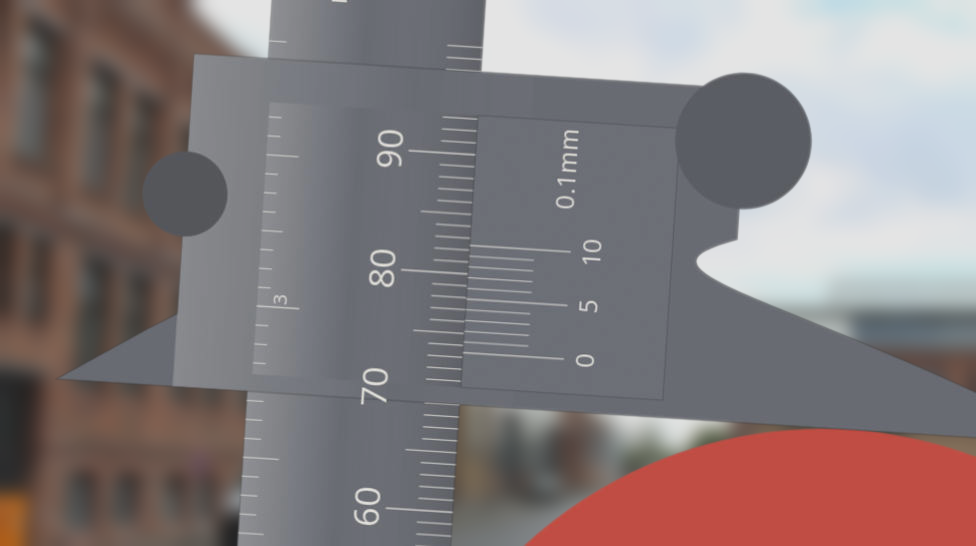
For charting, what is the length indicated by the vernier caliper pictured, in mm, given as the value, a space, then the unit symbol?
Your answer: 73.4 mm
